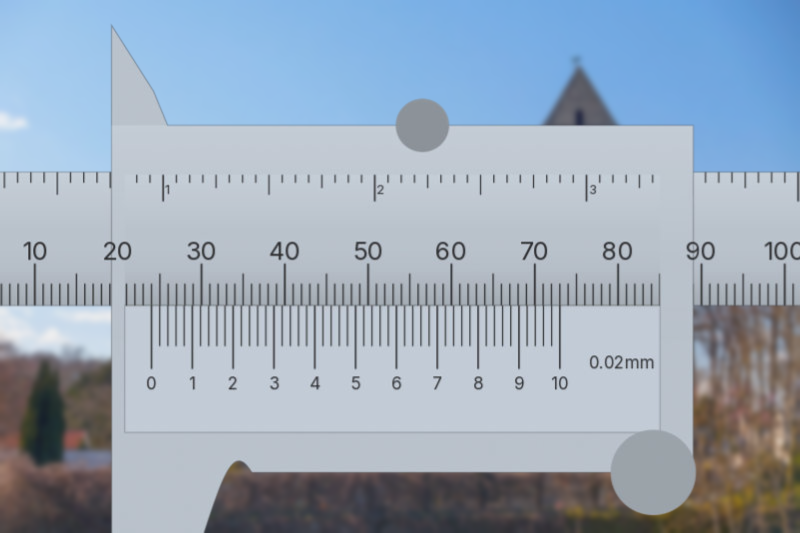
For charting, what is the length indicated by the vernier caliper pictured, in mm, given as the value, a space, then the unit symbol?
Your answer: 24.0 mm
